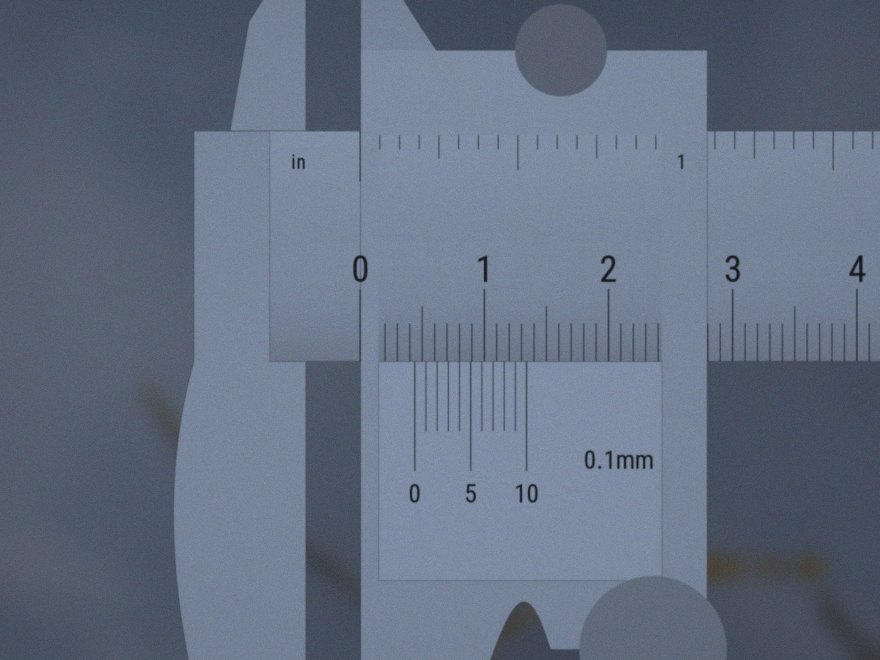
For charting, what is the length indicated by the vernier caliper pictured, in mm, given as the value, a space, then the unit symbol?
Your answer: 4.4 mm
